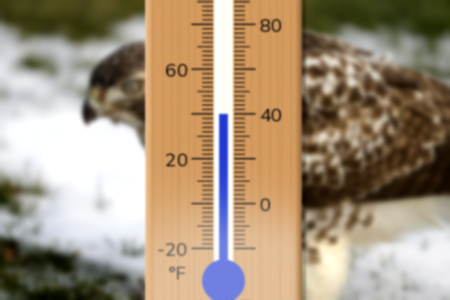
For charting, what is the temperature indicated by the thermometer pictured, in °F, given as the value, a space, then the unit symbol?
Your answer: 40 °F
